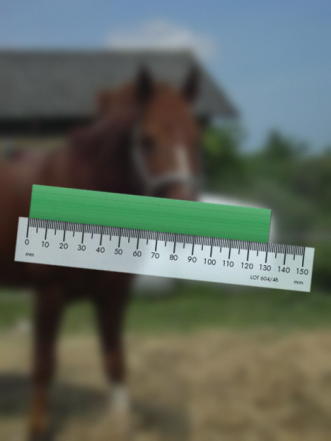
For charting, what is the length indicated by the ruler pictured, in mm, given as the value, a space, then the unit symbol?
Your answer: 130 mm
